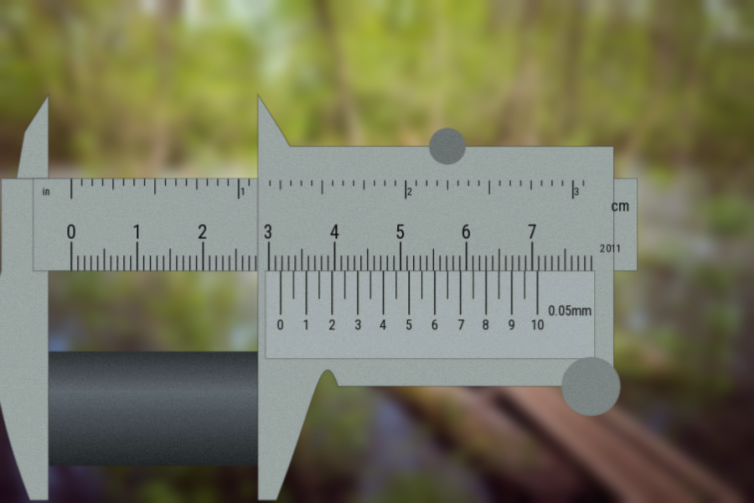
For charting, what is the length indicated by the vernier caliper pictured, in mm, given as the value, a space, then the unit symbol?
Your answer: 31.8 mm
